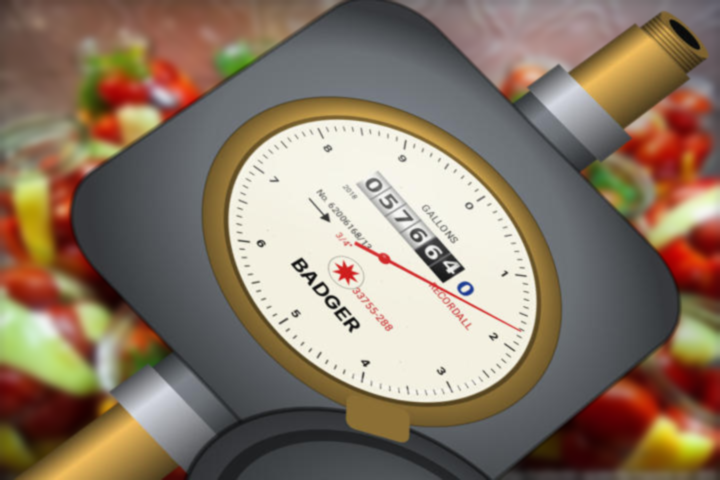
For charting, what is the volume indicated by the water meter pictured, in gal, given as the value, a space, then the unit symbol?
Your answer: 576641.7 gal
